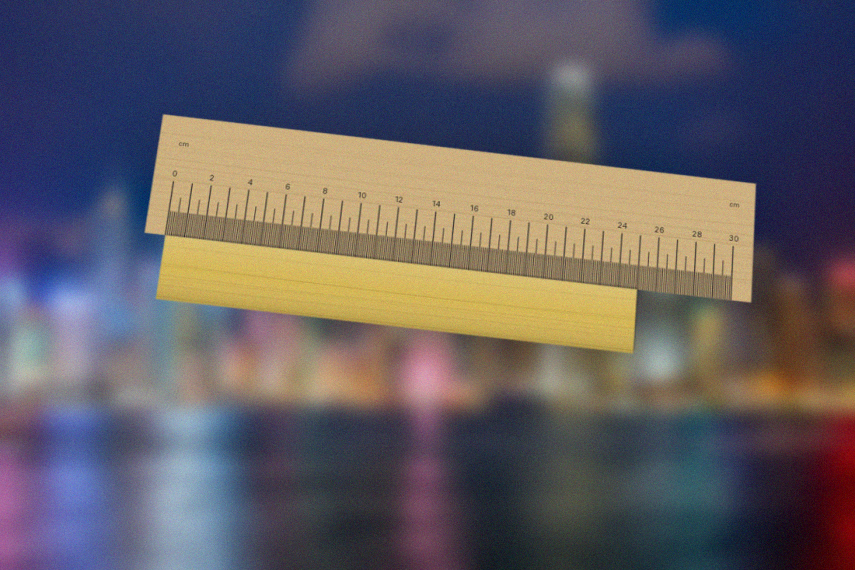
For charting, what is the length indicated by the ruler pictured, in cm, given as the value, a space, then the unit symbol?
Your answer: 25 cm
